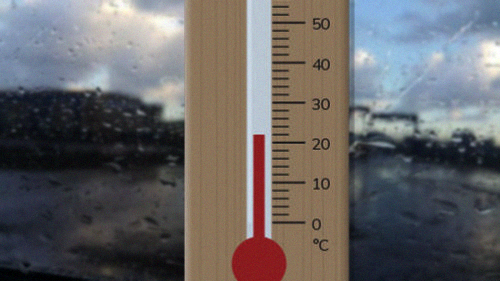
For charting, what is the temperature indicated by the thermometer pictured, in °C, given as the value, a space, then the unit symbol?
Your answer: 22 °C
